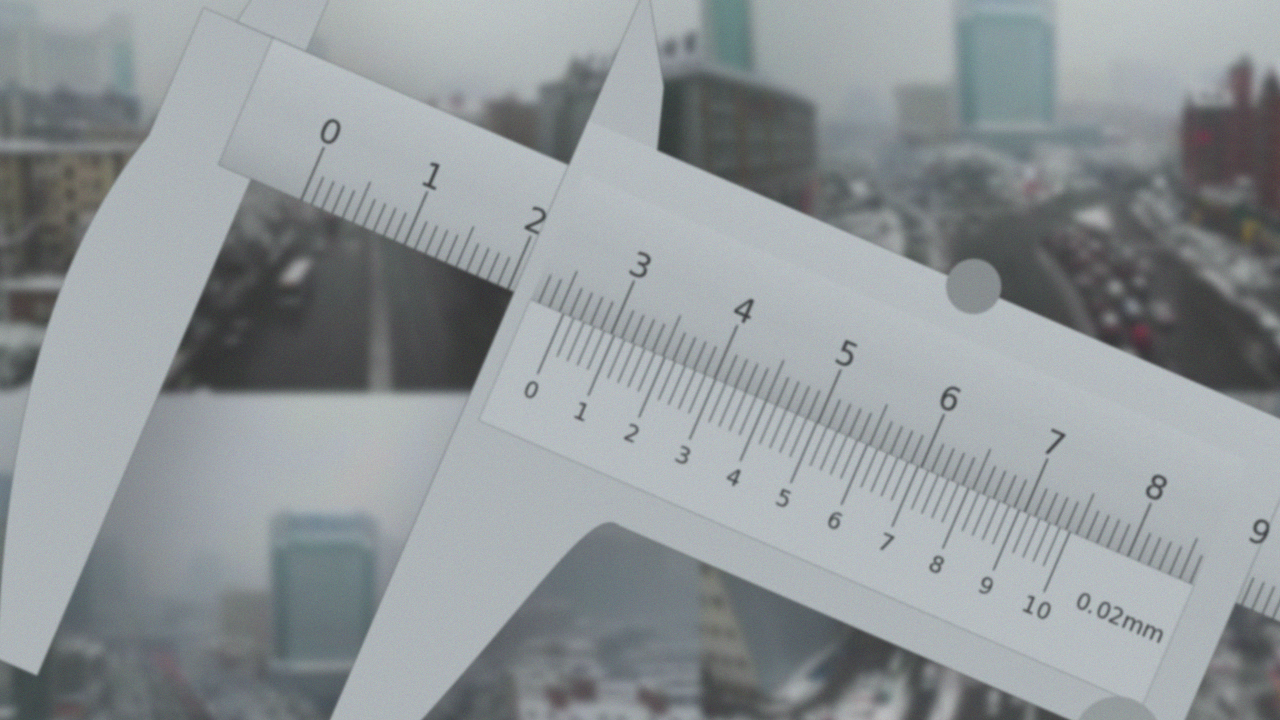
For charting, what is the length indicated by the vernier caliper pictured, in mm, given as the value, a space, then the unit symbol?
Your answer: 25.4 mm
